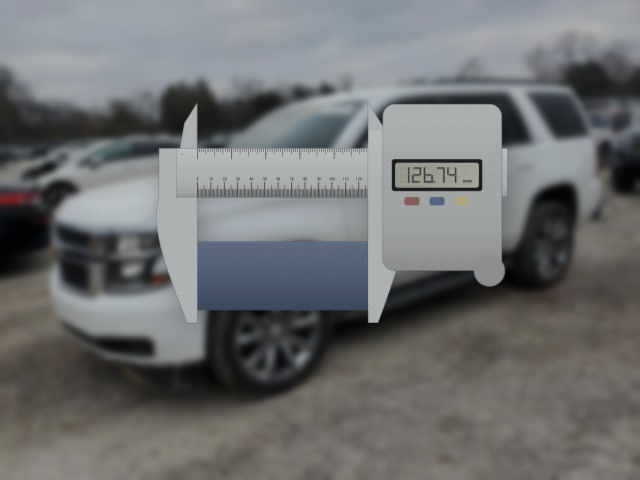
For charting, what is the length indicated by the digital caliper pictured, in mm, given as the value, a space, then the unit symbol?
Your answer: 126.74 mm
